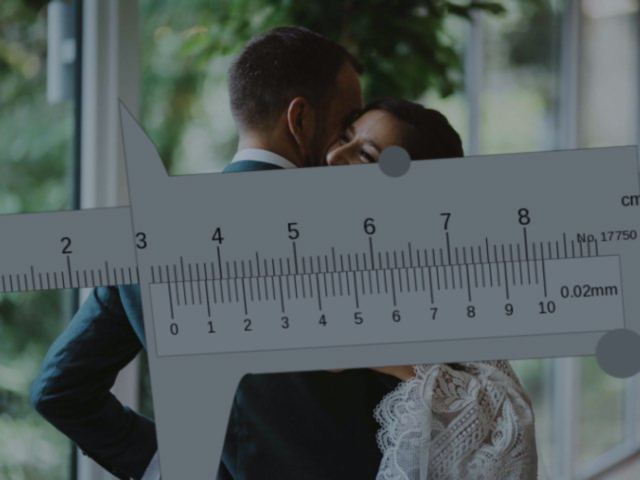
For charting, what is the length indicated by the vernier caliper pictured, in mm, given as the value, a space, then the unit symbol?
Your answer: 33.0 mm
